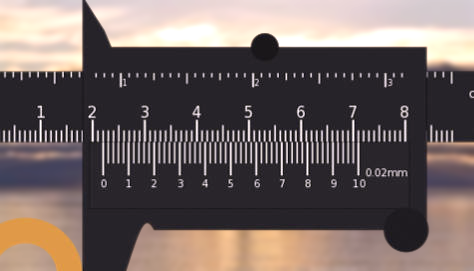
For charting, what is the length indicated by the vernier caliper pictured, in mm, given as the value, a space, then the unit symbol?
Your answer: 22.0 mm
